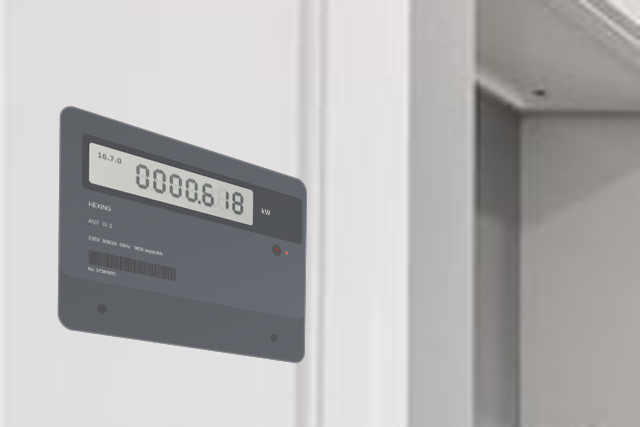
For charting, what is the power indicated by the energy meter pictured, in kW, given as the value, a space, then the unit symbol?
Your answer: 0.618 kW
